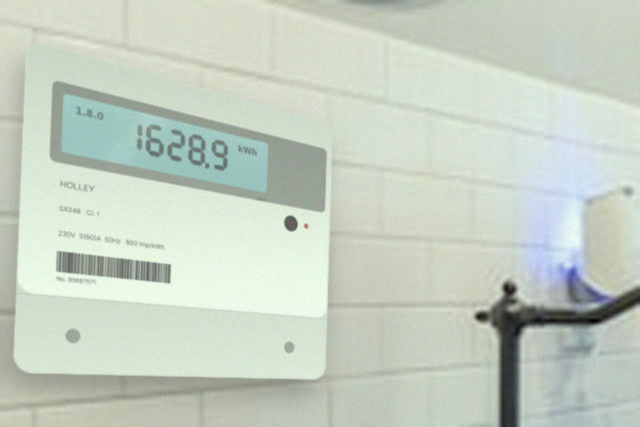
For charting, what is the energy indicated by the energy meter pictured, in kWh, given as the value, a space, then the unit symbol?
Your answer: 1628.9 kWh
